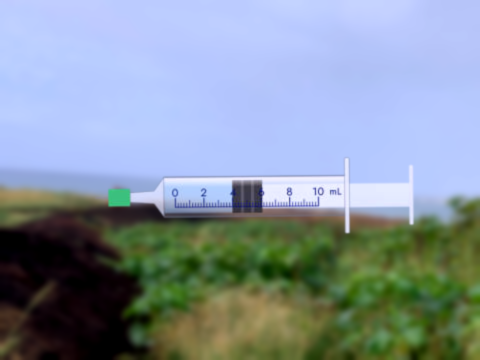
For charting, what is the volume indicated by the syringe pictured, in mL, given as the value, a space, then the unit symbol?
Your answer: 4 mL
